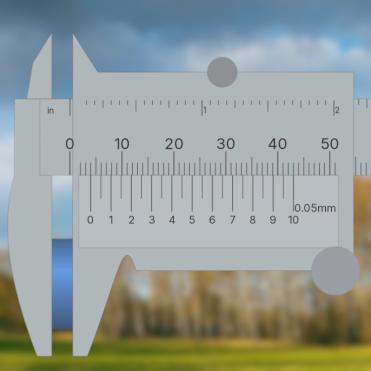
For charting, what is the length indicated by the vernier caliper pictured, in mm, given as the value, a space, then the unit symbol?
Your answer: 4.0 mm
